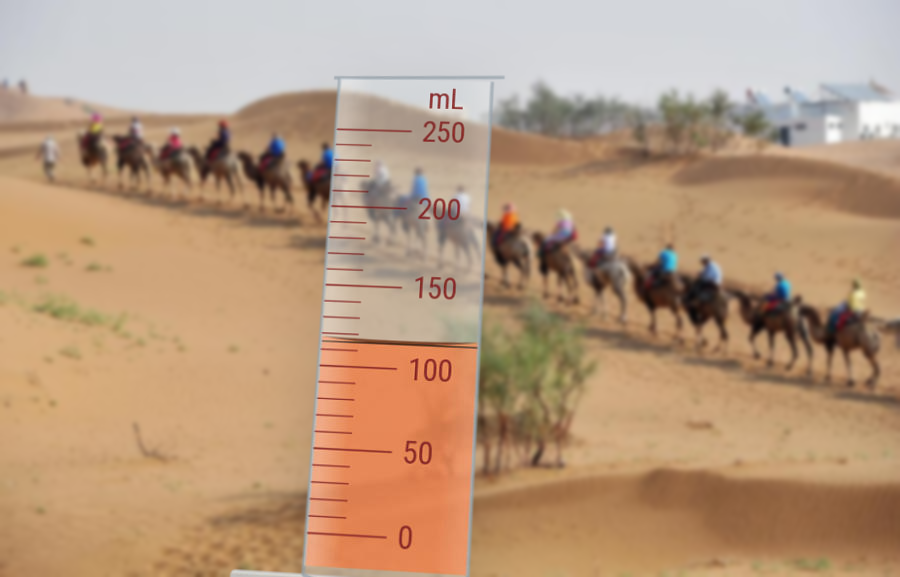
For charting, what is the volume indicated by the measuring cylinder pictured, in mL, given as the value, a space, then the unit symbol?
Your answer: 115 mL
